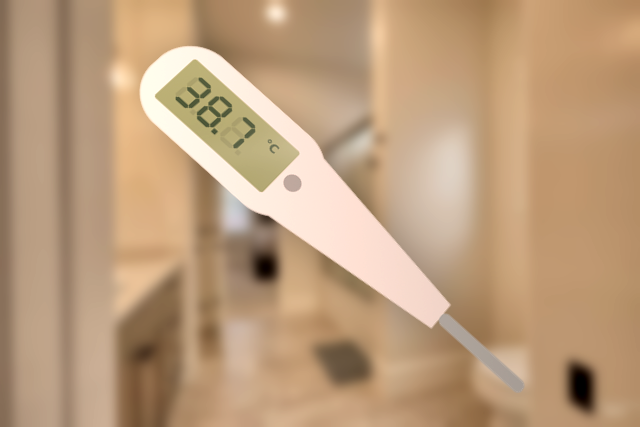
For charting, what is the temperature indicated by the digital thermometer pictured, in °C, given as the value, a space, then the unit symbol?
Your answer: 38.7 °C
